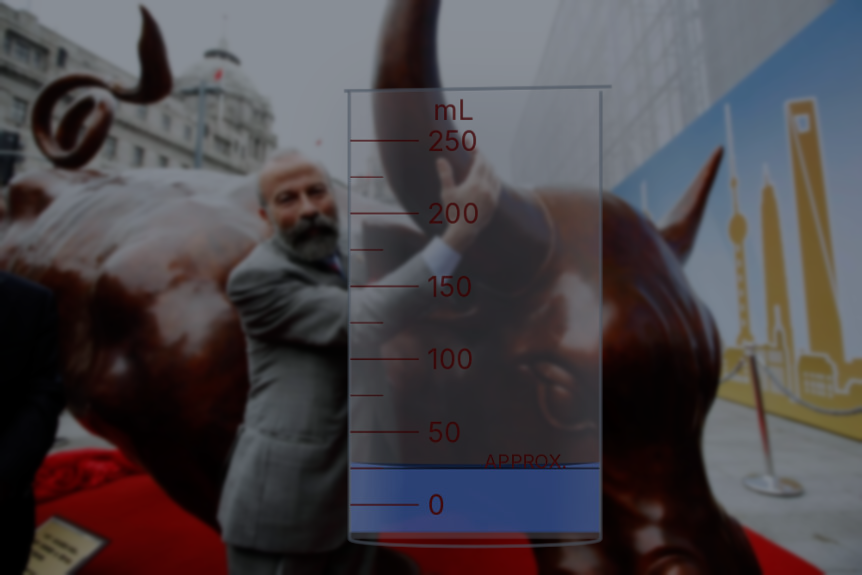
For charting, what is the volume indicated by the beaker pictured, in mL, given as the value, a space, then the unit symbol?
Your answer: 25 mL
